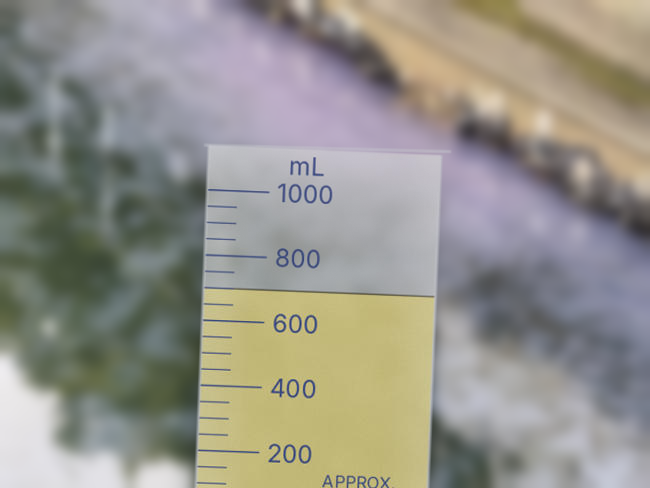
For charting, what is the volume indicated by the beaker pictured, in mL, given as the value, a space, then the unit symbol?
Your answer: 700 mL
